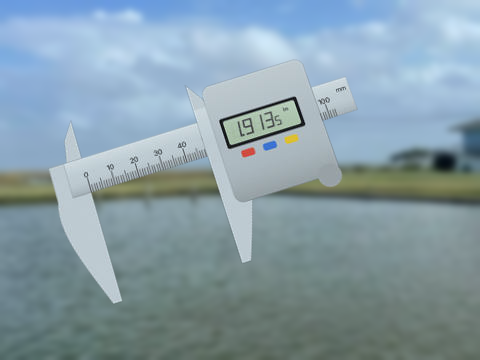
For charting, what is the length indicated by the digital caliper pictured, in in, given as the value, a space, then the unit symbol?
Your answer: 1.9135 in
